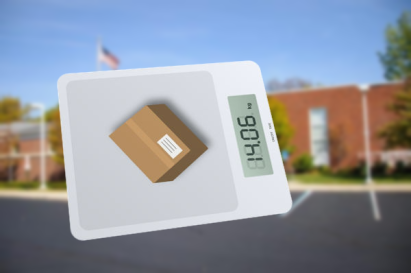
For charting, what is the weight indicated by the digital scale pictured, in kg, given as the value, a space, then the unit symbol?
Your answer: 14.06 kg
